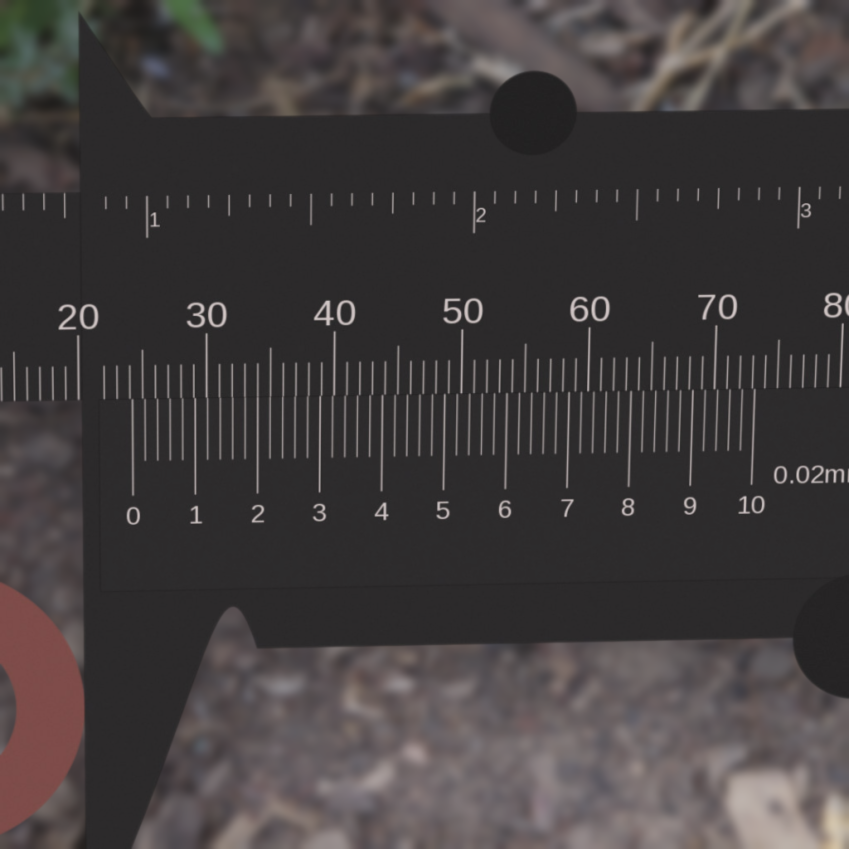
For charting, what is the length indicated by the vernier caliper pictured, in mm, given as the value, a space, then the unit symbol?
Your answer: 24.2 mm
